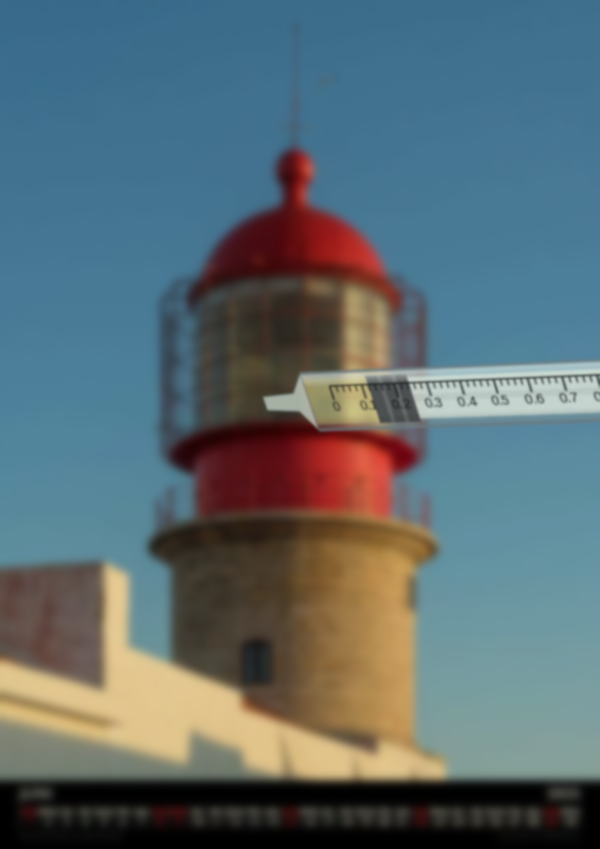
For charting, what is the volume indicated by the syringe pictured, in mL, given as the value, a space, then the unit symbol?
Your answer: 0.12 mL
